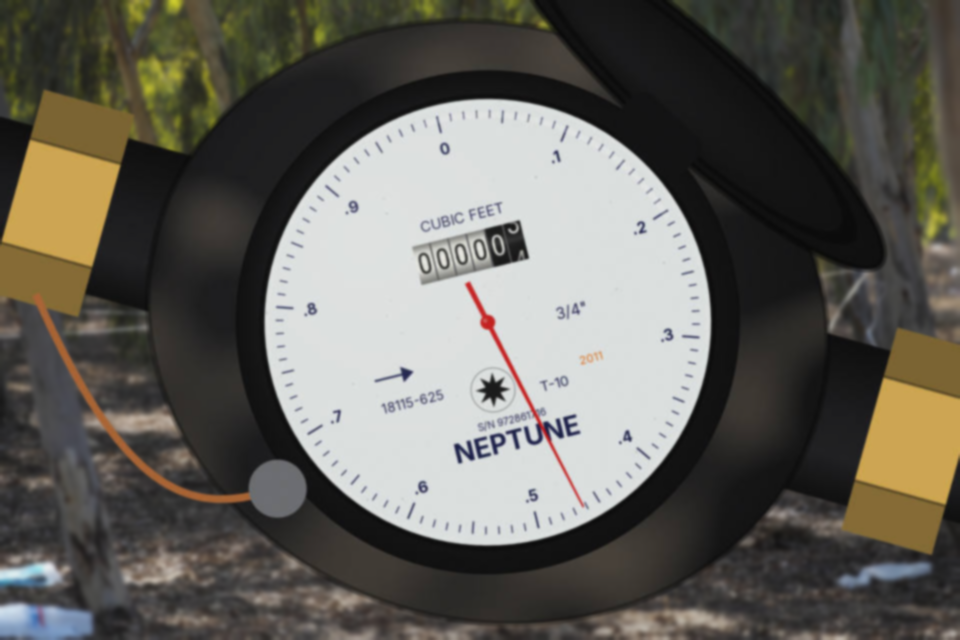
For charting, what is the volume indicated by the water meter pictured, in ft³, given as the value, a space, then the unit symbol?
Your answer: 3.46 ft³
